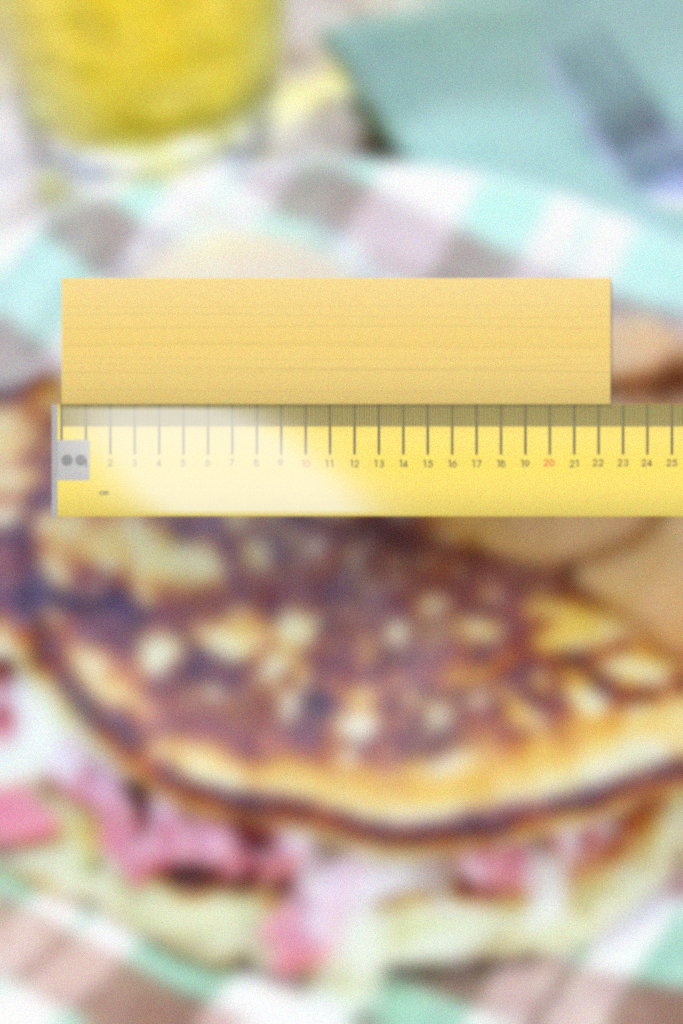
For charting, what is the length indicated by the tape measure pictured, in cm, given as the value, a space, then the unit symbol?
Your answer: 22.5 cm
